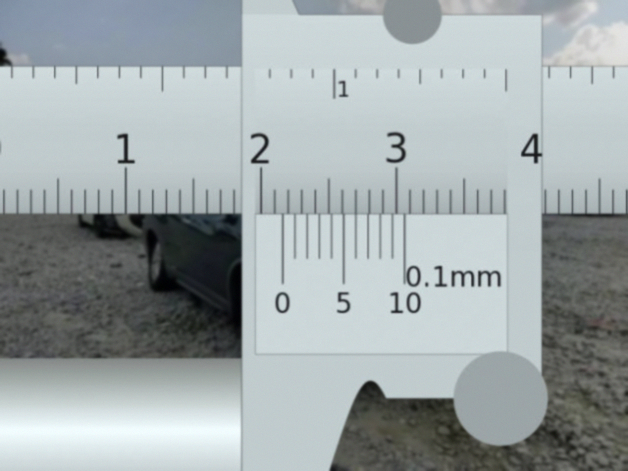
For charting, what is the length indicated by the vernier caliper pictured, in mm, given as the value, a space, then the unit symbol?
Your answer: 21.6 mm
